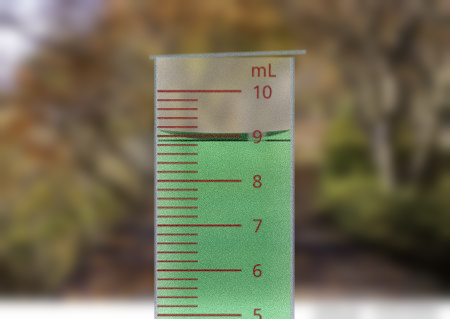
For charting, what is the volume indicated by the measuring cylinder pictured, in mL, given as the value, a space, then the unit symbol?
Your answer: 8.9 mL
